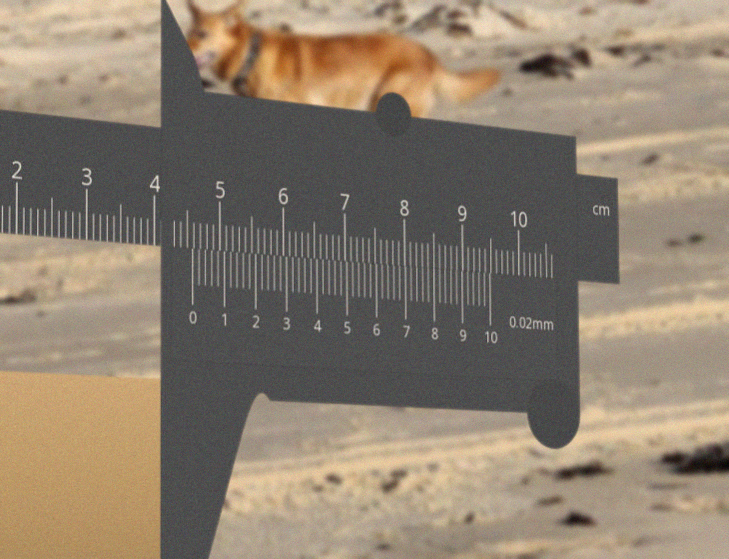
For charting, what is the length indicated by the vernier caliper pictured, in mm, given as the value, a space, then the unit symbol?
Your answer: 45.8 mm
